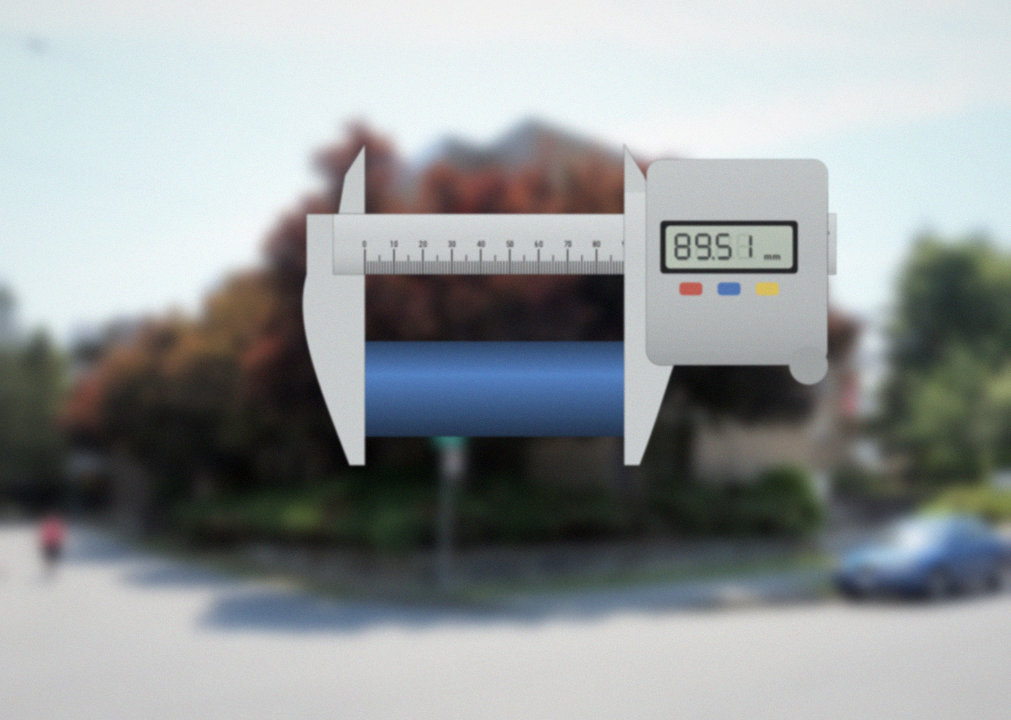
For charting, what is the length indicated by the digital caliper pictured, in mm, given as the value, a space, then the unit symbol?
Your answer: 89.51 mm
